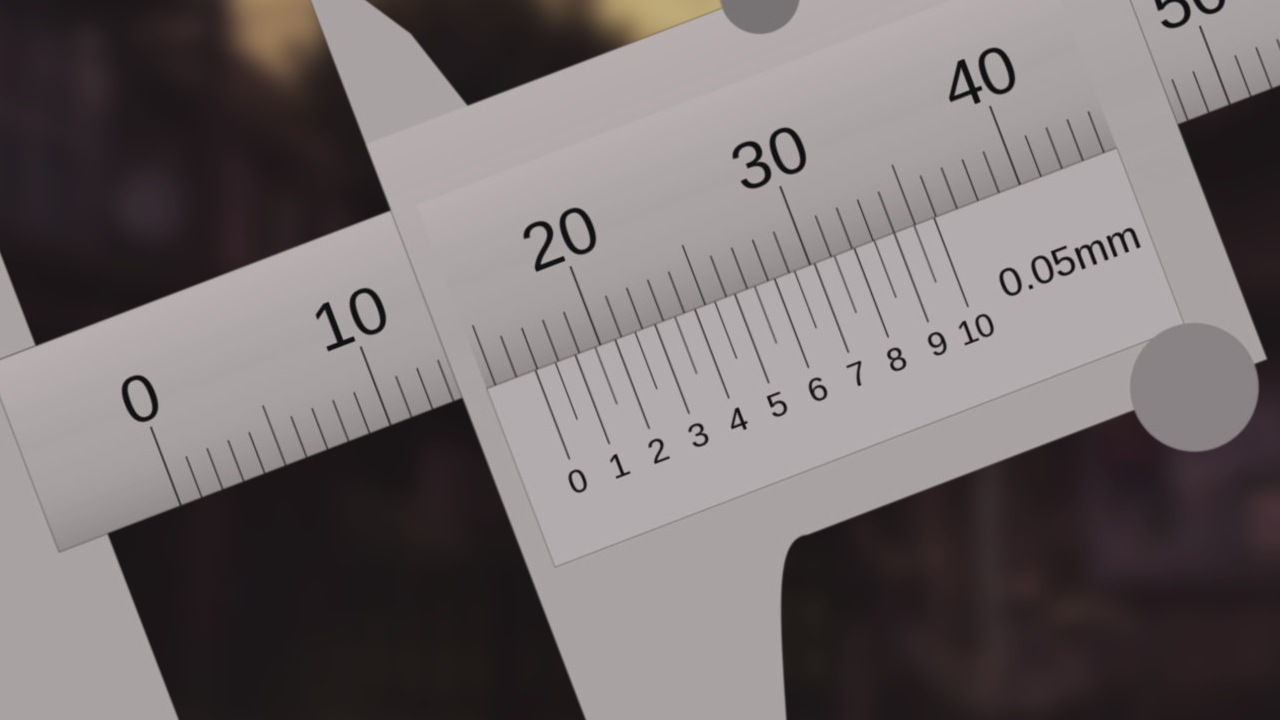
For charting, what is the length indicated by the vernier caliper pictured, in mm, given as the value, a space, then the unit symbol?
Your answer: 16.9 mm
